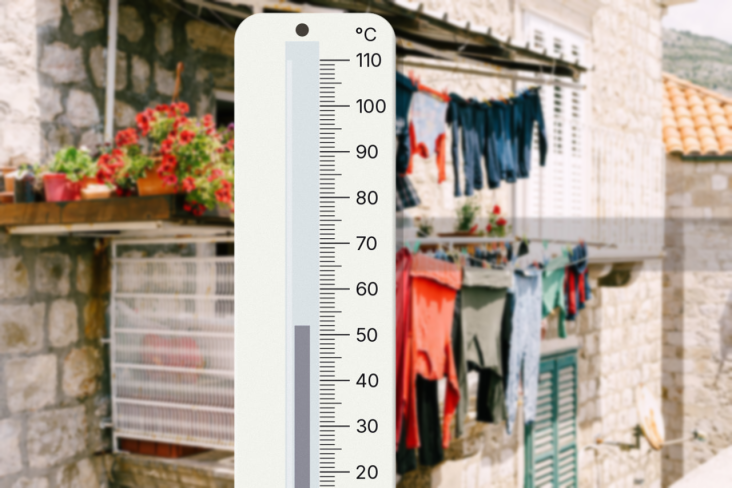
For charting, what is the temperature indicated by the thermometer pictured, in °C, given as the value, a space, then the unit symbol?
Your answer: 52 °C
